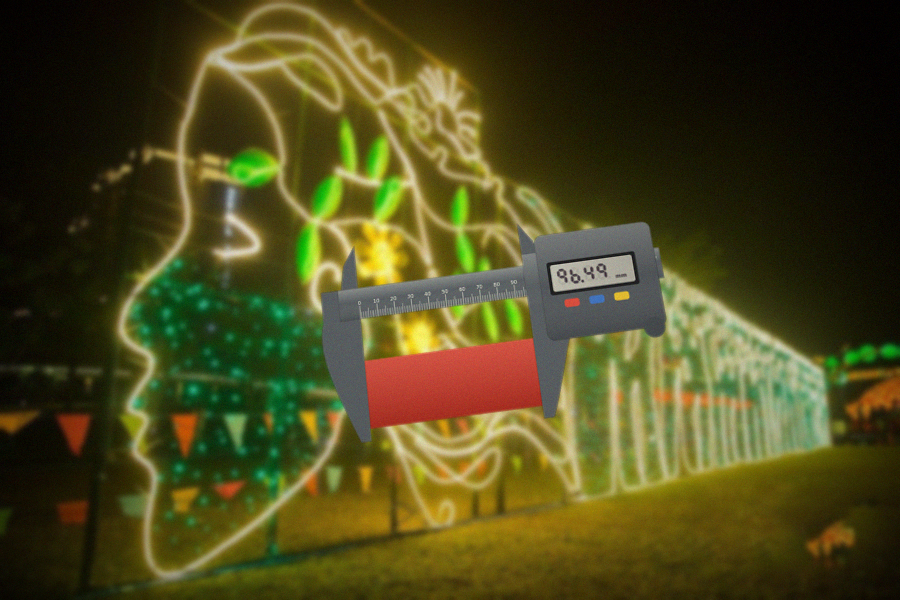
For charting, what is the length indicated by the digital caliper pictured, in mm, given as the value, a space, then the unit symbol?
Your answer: 96.49 mm
